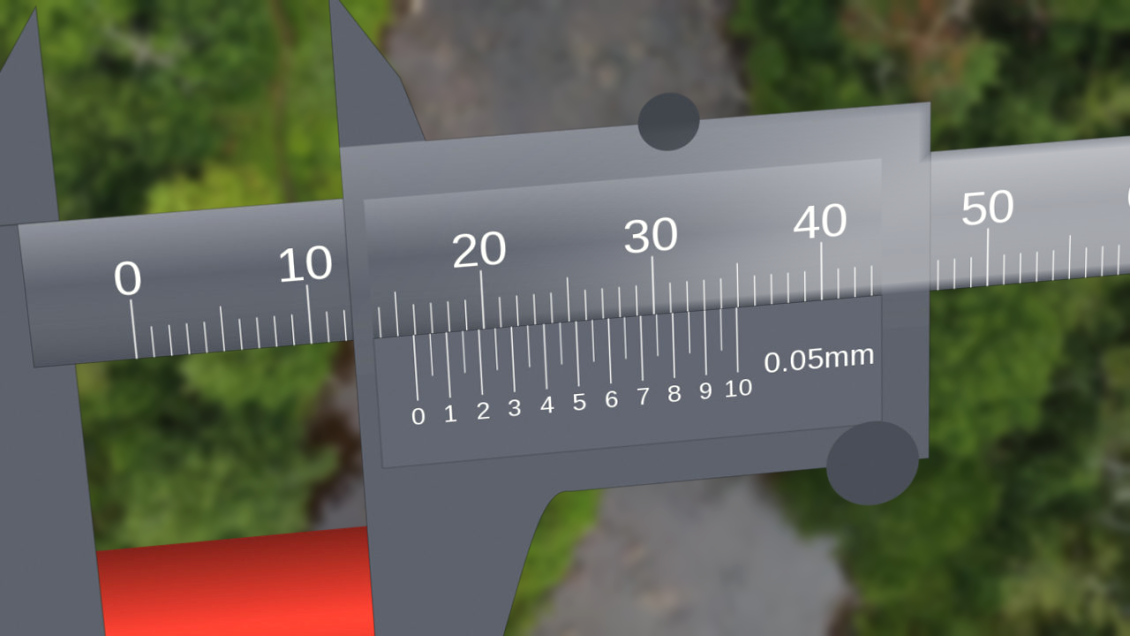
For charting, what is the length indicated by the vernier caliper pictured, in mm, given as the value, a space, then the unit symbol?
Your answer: 15.9 mm
